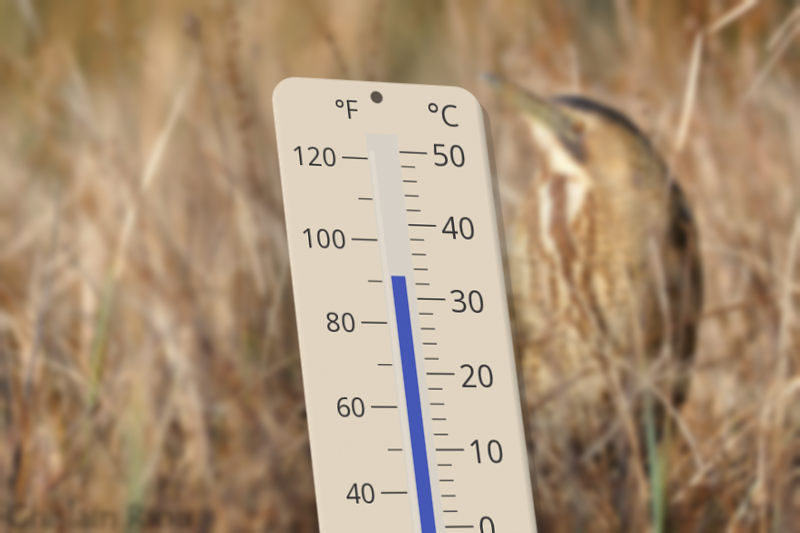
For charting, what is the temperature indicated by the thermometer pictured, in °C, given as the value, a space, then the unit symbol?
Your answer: 33 °C
